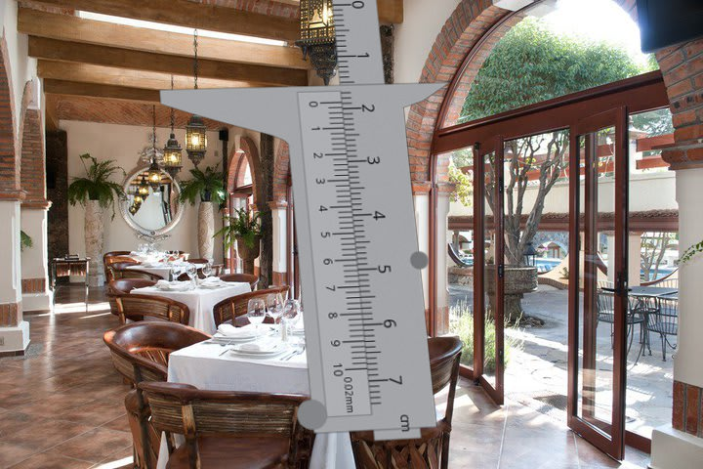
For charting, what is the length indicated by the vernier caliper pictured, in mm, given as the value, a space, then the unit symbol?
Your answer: 18.8 mm
